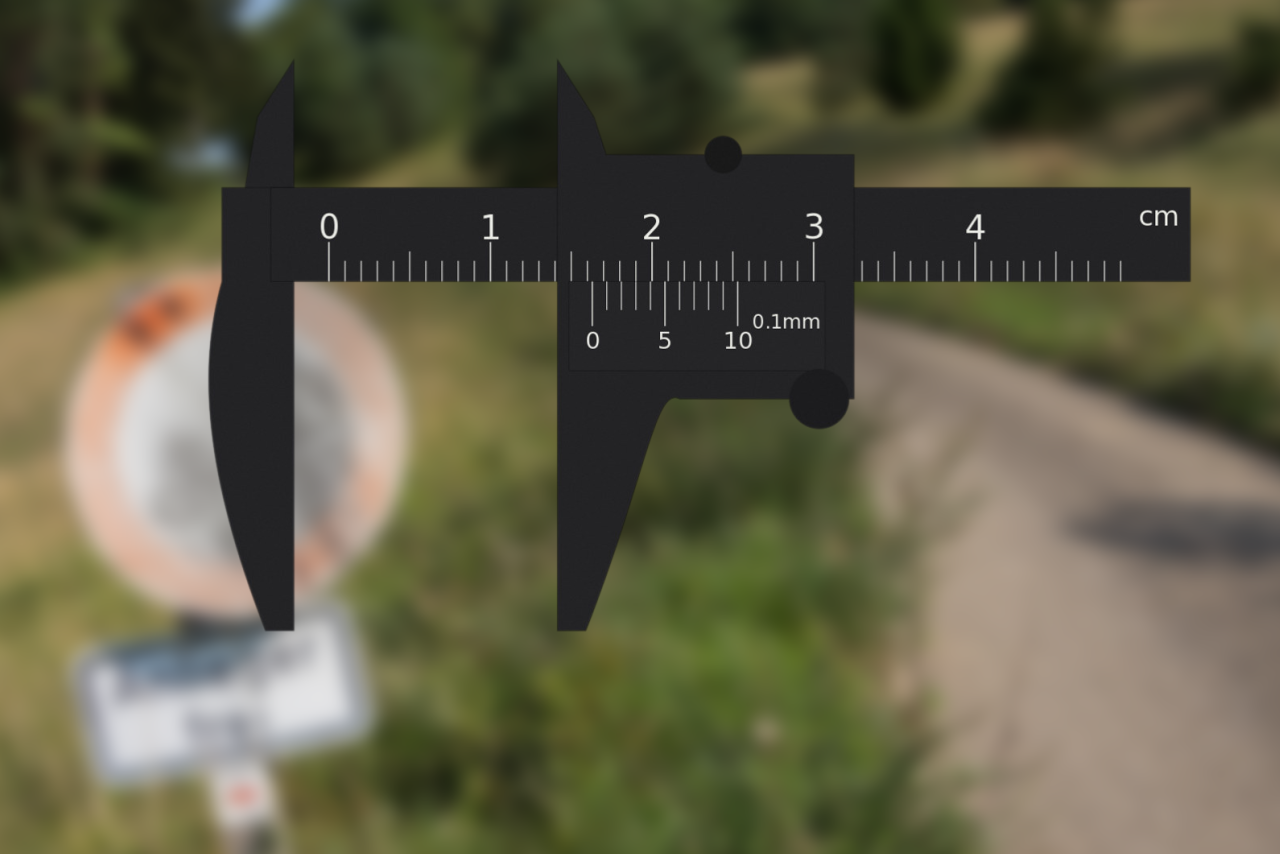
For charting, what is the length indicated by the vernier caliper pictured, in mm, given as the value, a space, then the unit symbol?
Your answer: 16.3 mm
